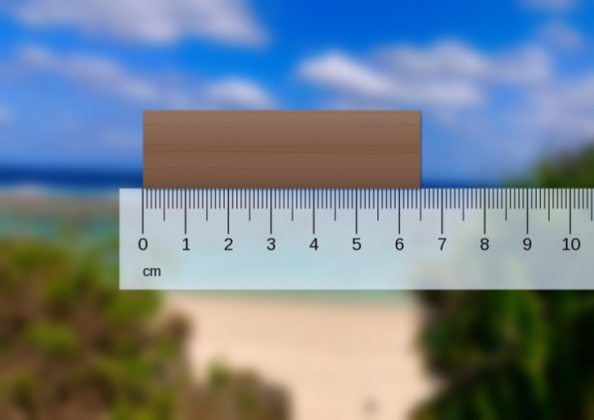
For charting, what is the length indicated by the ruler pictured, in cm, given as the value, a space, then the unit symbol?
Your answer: 6.5 cm
